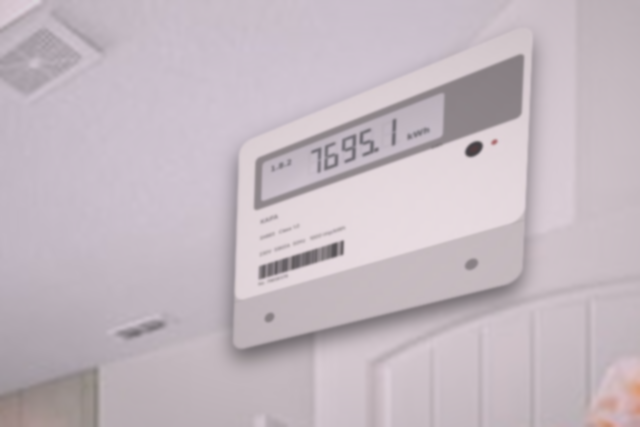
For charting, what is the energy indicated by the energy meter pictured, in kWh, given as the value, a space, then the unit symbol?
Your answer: 7695.1 kWh
